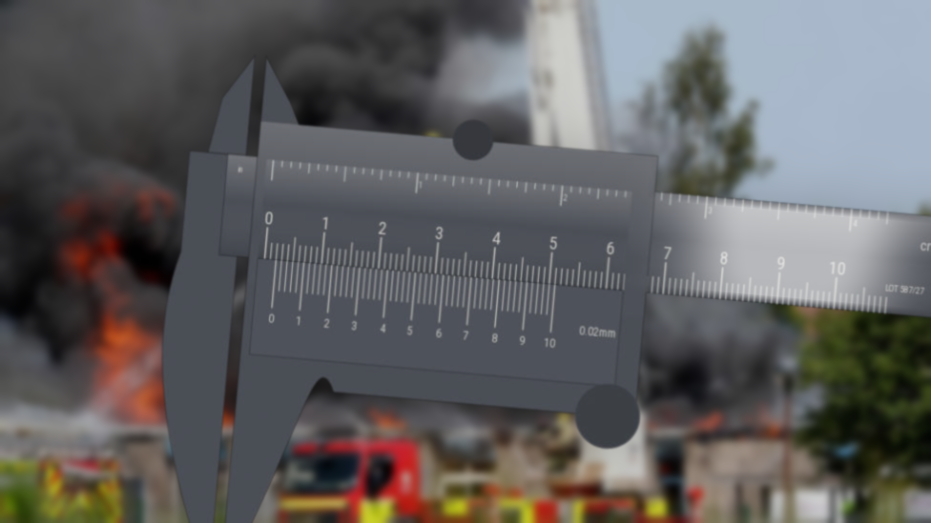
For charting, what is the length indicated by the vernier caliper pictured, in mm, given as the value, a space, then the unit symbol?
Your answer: 2.0 mm
